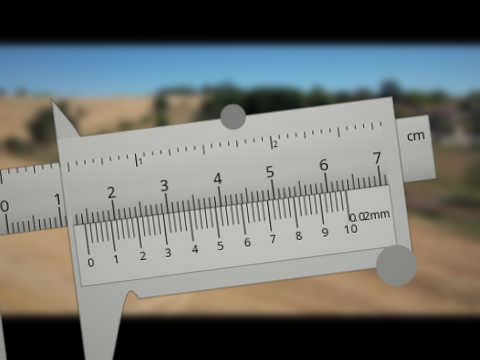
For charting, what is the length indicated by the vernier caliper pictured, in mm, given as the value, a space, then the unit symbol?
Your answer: 14.4 mm
